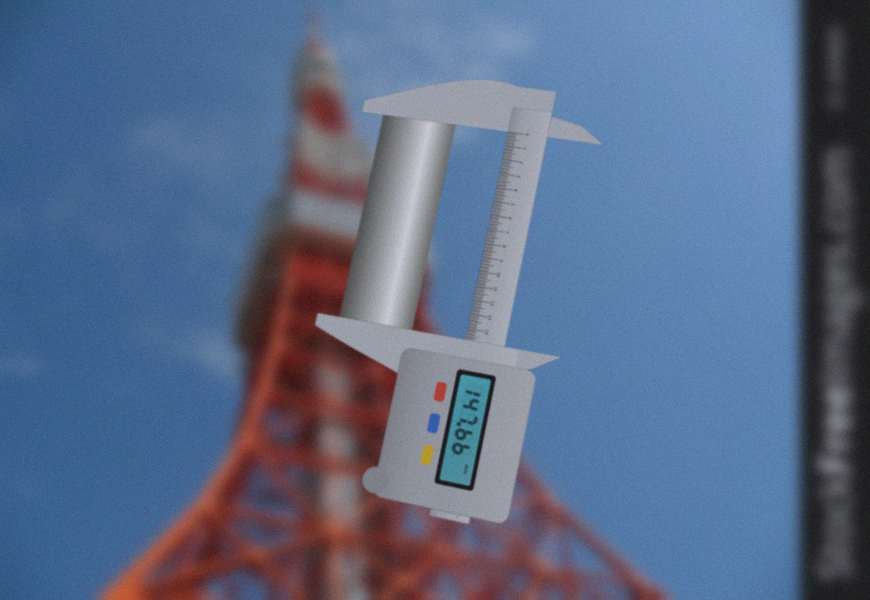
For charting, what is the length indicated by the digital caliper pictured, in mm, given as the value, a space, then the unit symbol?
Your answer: 147.66 mm
